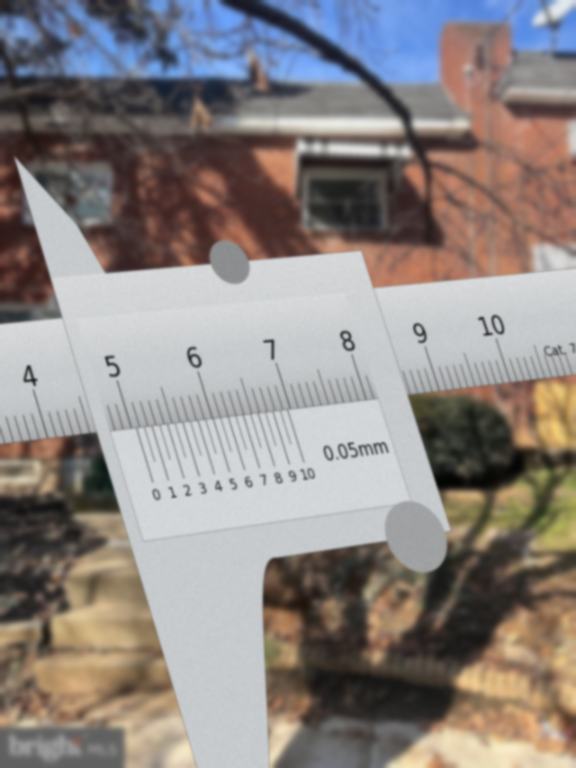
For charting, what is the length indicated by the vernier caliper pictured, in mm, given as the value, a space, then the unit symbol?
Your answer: 50.6 mm
